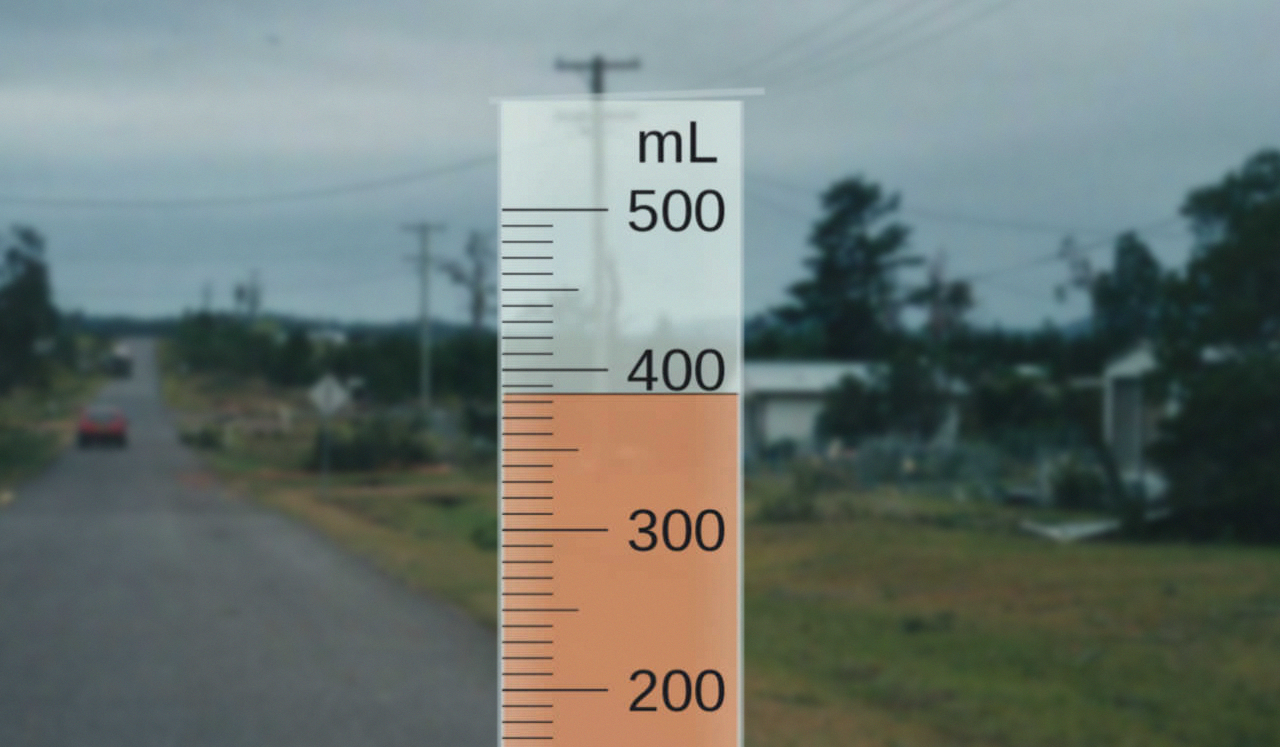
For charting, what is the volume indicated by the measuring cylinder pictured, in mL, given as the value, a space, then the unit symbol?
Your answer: 385 mL
